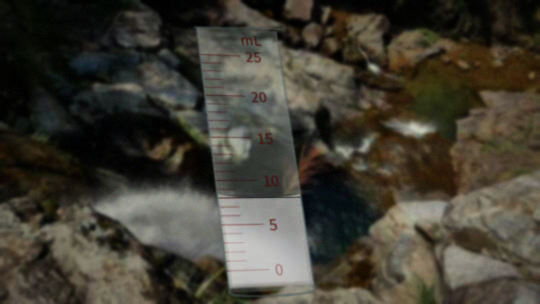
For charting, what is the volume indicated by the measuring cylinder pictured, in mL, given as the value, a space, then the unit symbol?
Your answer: 8 mL
